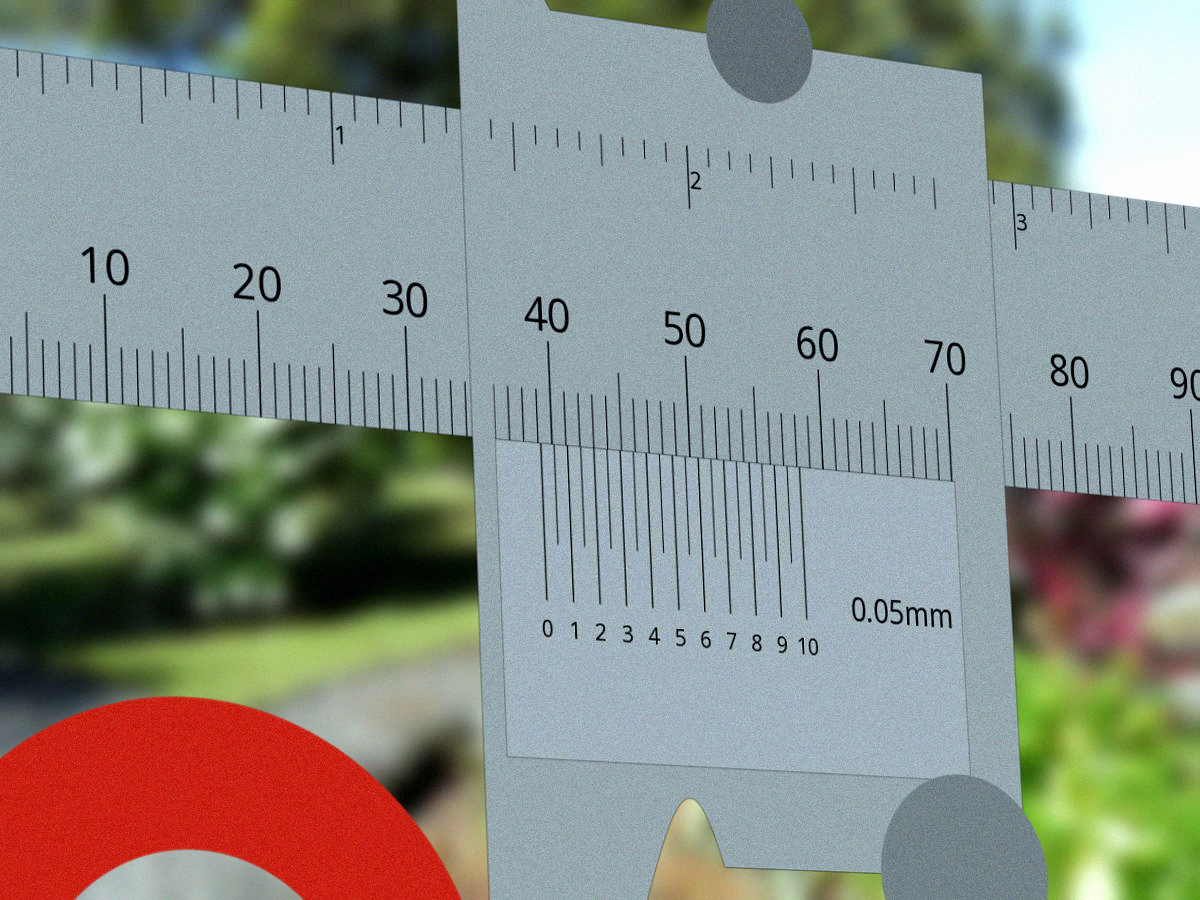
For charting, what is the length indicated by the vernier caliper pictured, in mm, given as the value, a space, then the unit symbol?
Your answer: 39.2 mm
